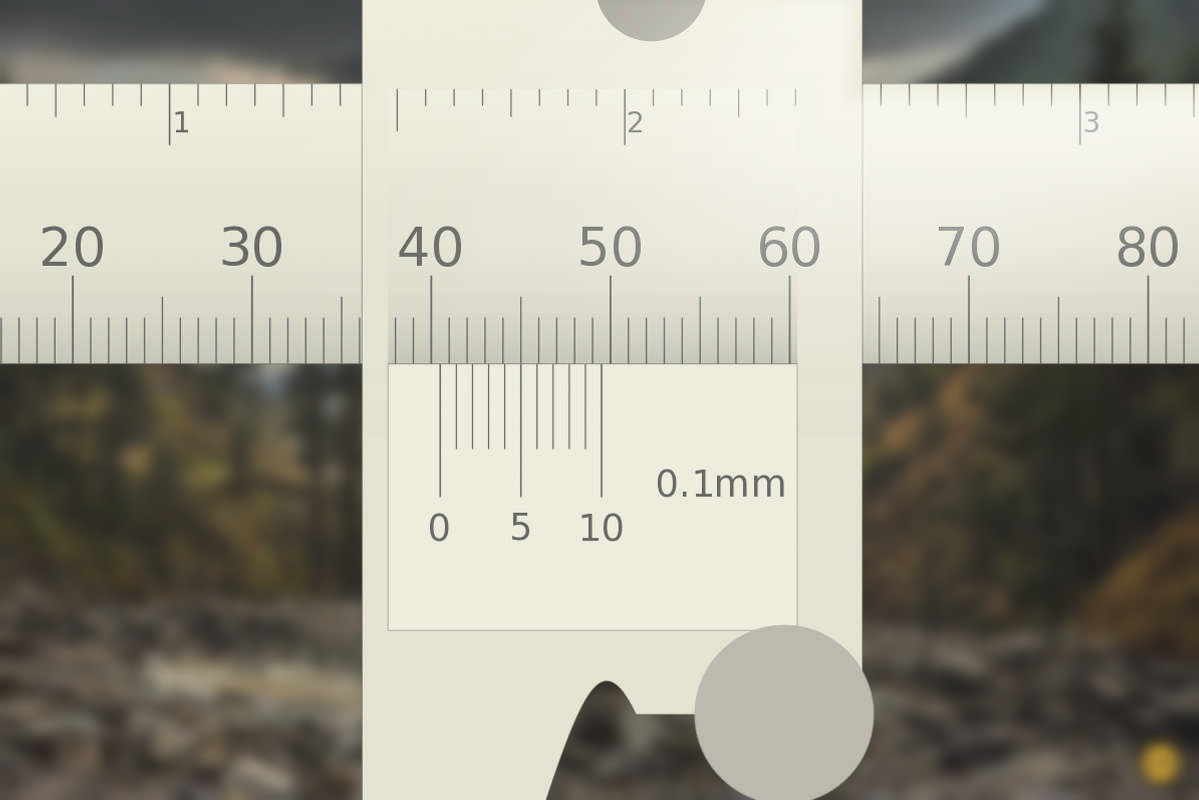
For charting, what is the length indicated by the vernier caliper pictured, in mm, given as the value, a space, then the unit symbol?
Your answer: 40.5 mm
